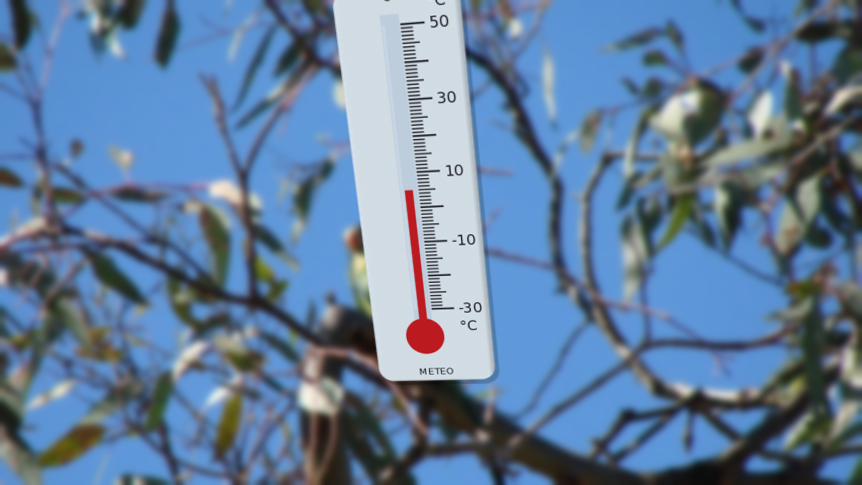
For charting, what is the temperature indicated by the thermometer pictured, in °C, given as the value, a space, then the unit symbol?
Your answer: 5 °C
